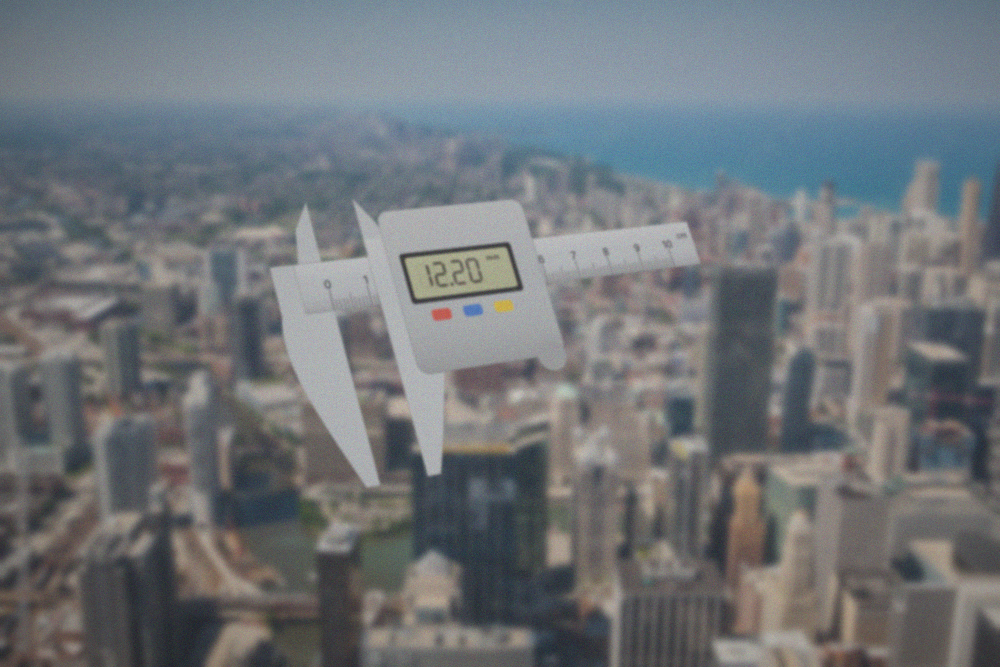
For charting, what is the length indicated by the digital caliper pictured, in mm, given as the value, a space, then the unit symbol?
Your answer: 12.20 mm
